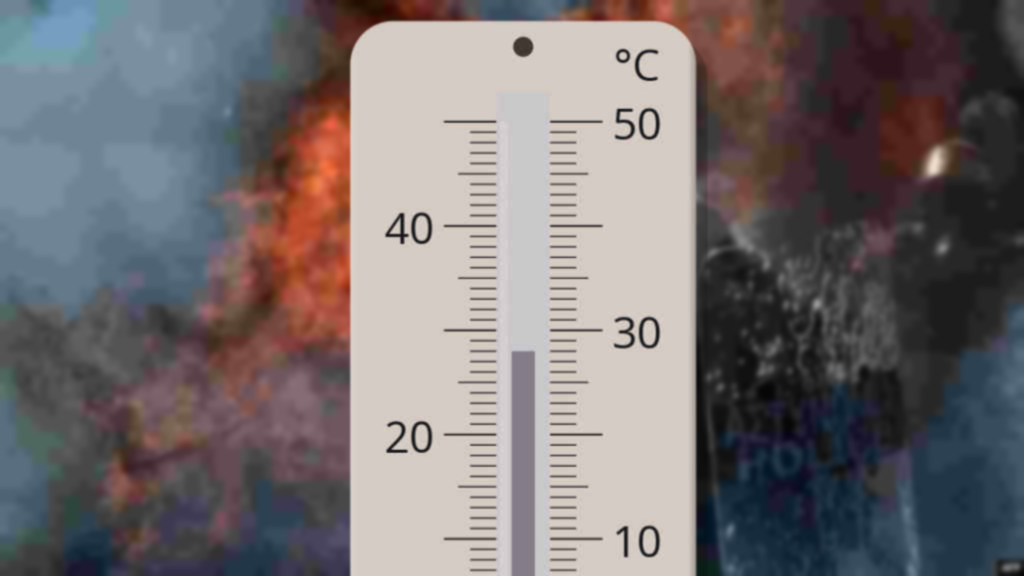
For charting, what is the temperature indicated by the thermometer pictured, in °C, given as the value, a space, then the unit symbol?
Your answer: 28 °C
